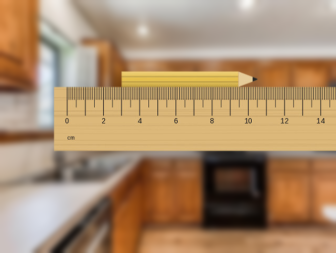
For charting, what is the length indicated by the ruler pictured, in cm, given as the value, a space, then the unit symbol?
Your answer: 7.5 cm
